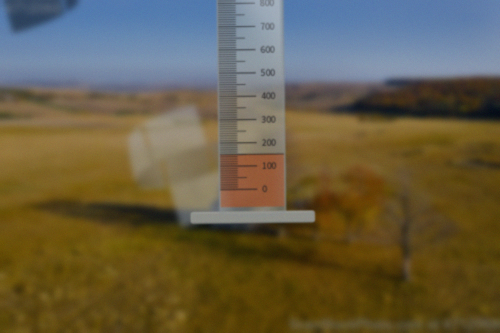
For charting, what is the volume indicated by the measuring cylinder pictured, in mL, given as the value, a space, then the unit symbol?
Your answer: 150 mL
